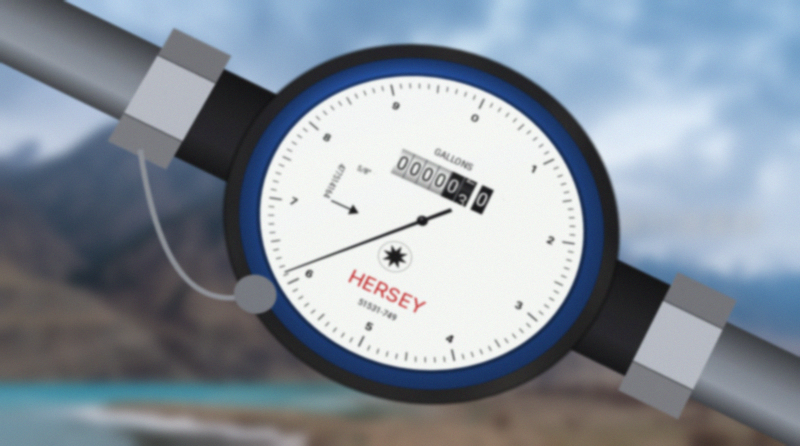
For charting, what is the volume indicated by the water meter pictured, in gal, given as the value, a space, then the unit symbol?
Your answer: 26.1 gal
